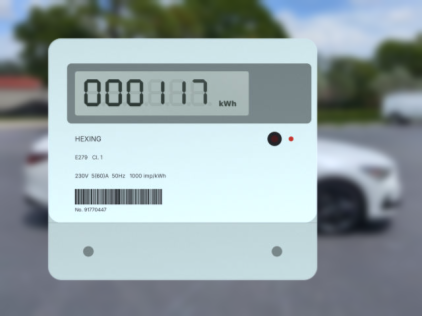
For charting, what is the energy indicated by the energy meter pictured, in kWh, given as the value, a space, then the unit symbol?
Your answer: 117 kWh
